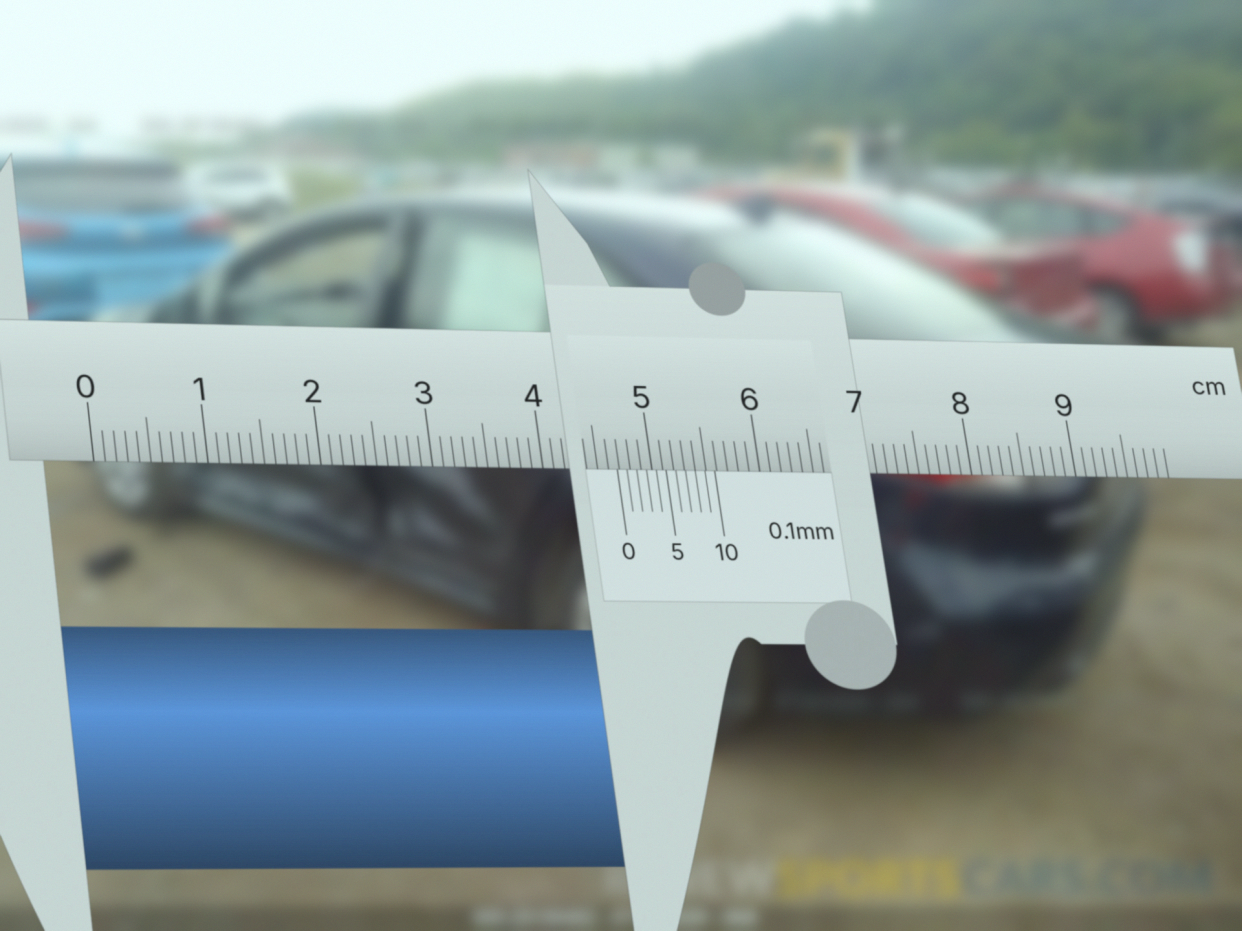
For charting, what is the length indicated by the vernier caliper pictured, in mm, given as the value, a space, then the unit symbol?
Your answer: 46.8 mm
